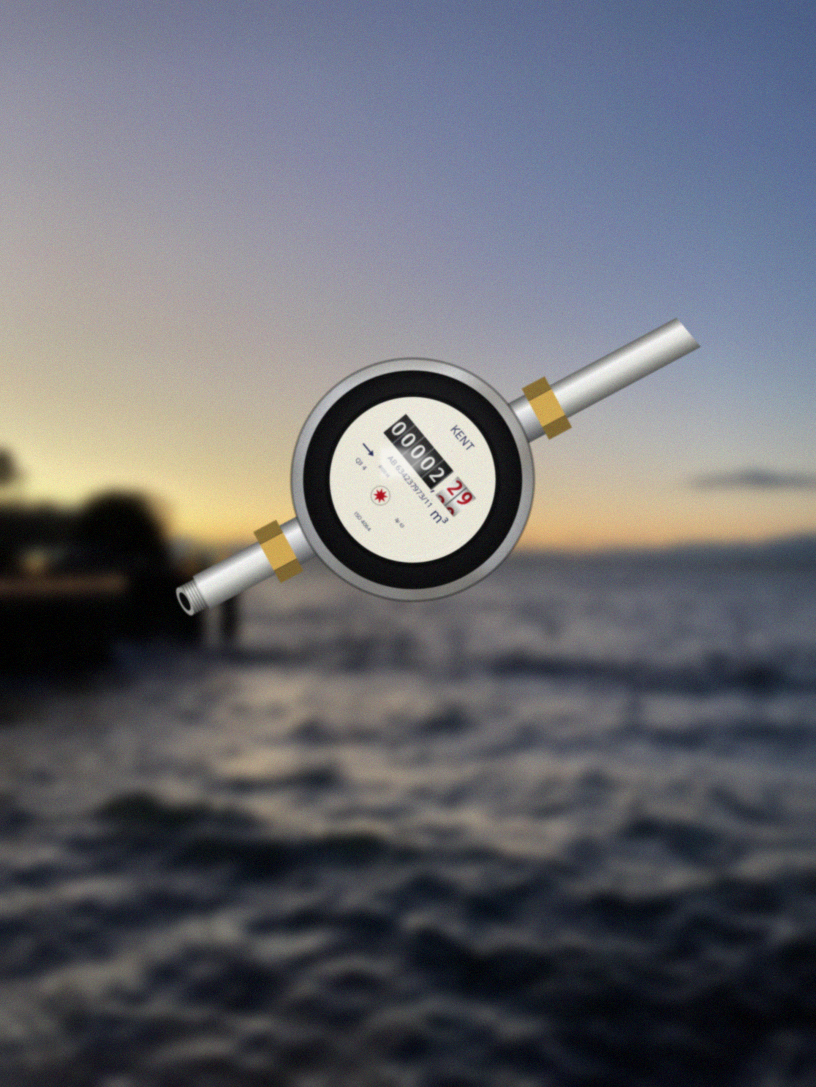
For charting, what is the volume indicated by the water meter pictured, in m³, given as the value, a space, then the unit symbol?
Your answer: 2.29 m³
